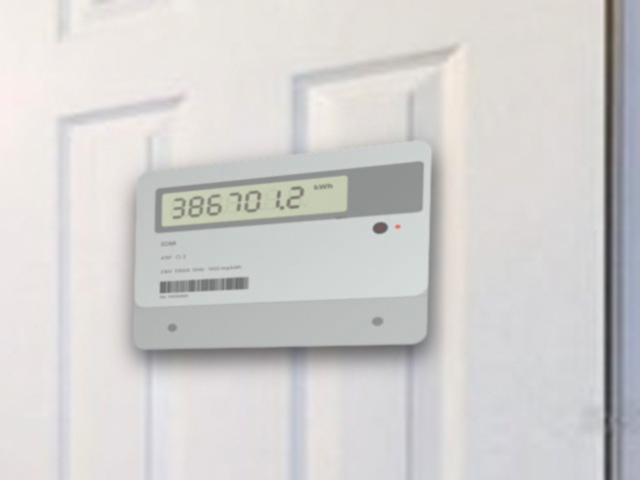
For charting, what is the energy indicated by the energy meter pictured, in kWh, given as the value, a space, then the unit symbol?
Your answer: 386701.2 kWh
